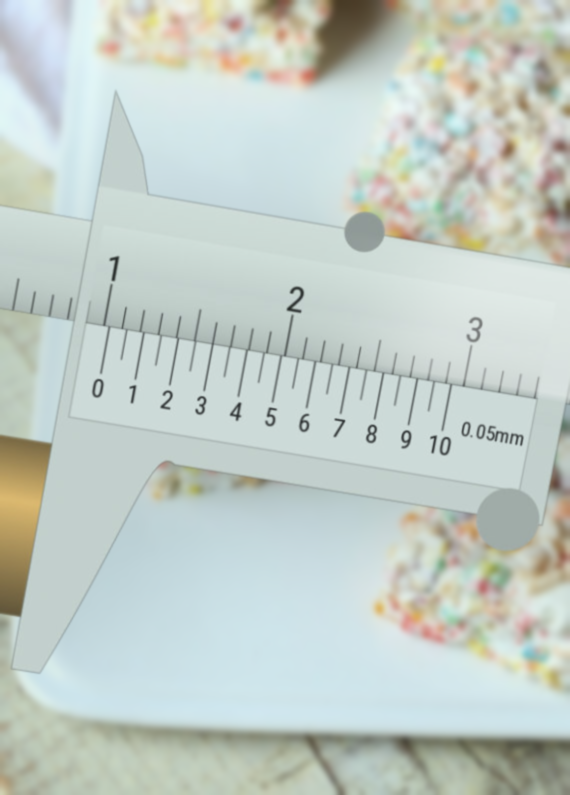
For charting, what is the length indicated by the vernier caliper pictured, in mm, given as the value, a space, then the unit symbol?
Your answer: 10.3 mm
